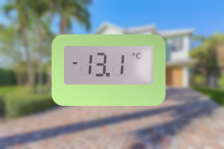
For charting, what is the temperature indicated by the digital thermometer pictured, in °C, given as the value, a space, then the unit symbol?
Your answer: -13.1 °C
